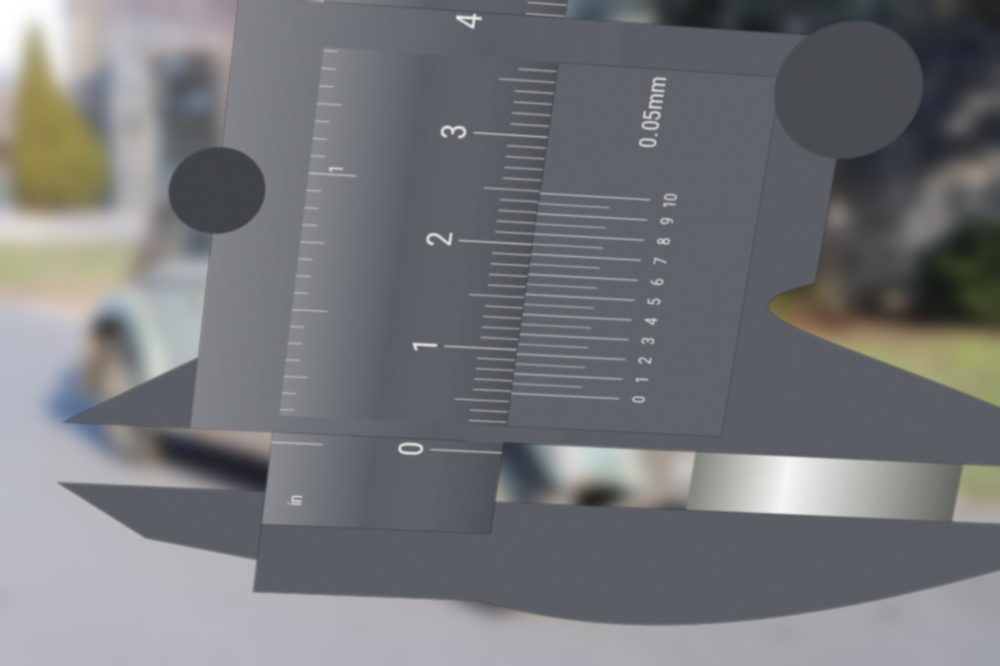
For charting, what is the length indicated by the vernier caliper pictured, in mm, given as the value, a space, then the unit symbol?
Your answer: 5.8 mm
